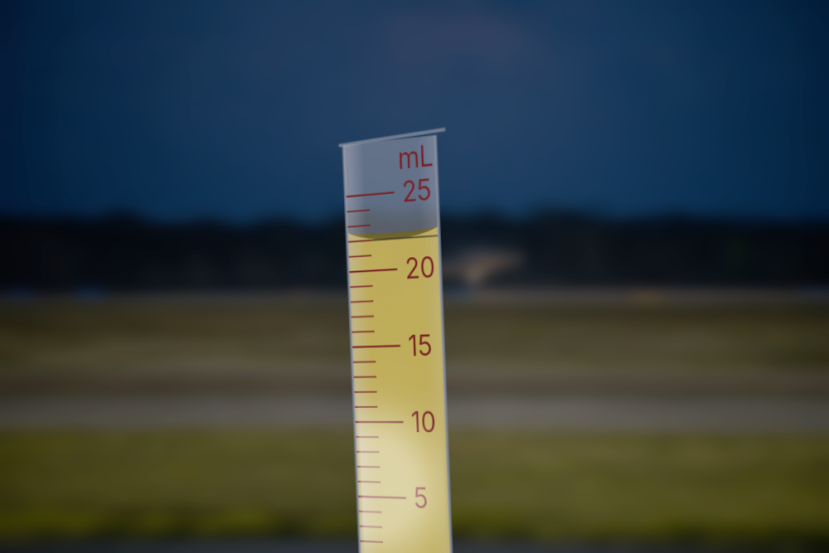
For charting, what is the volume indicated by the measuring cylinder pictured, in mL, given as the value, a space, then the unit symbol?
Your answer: 22 mL
